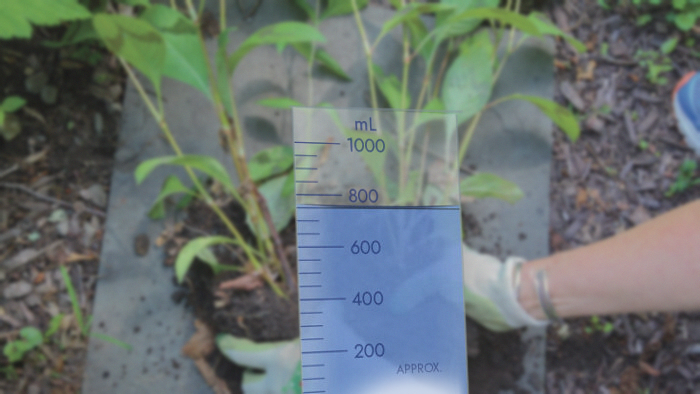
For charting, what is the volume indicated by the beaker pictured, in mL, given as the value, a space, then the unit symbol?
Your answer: 750 mL
